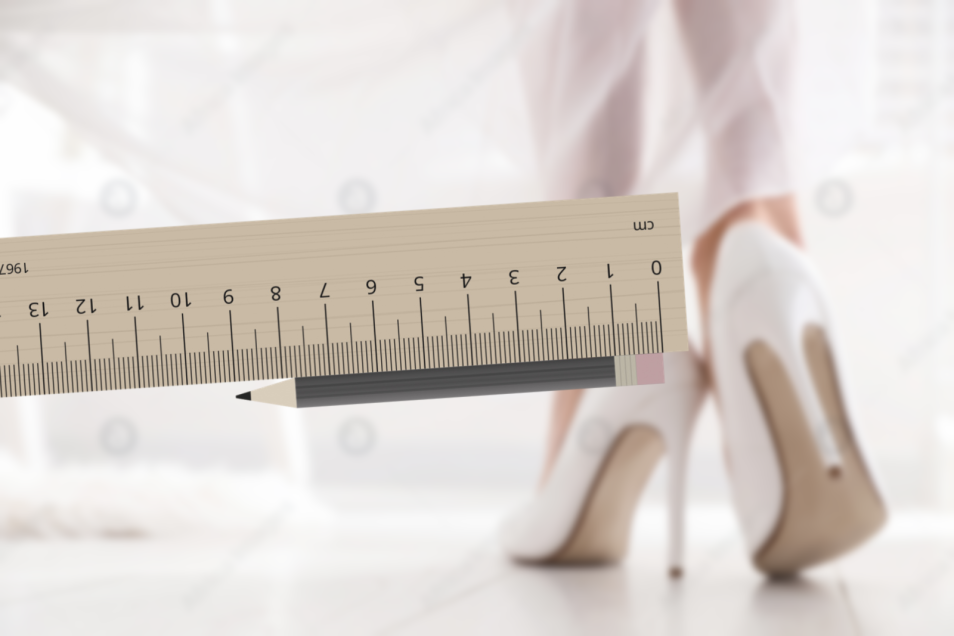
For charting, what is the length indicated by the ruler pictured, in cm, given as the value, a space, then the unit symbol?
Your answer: 9 cm
